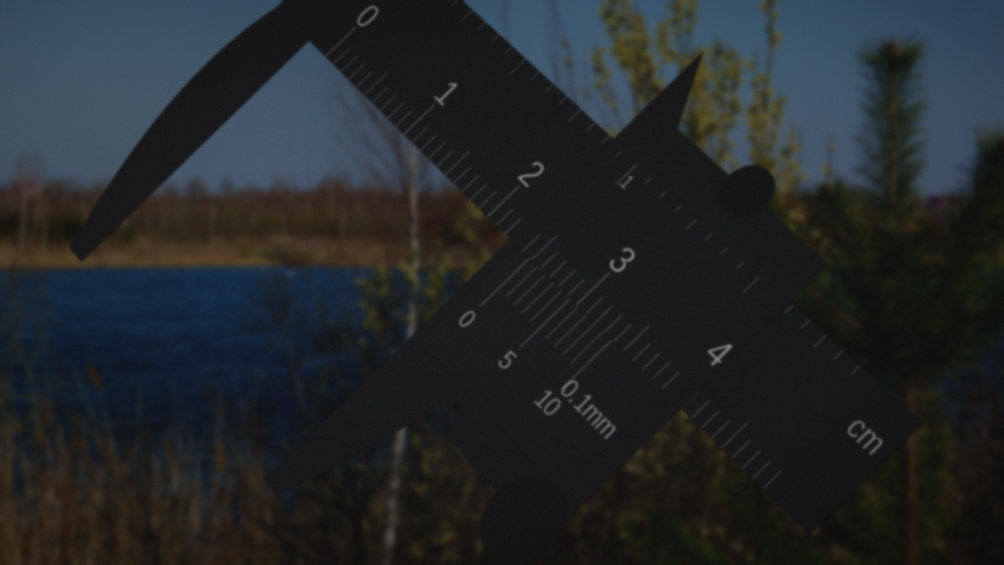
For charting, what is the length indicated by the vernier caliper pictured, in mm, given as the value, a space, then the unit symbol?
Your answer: 24.8 mm
